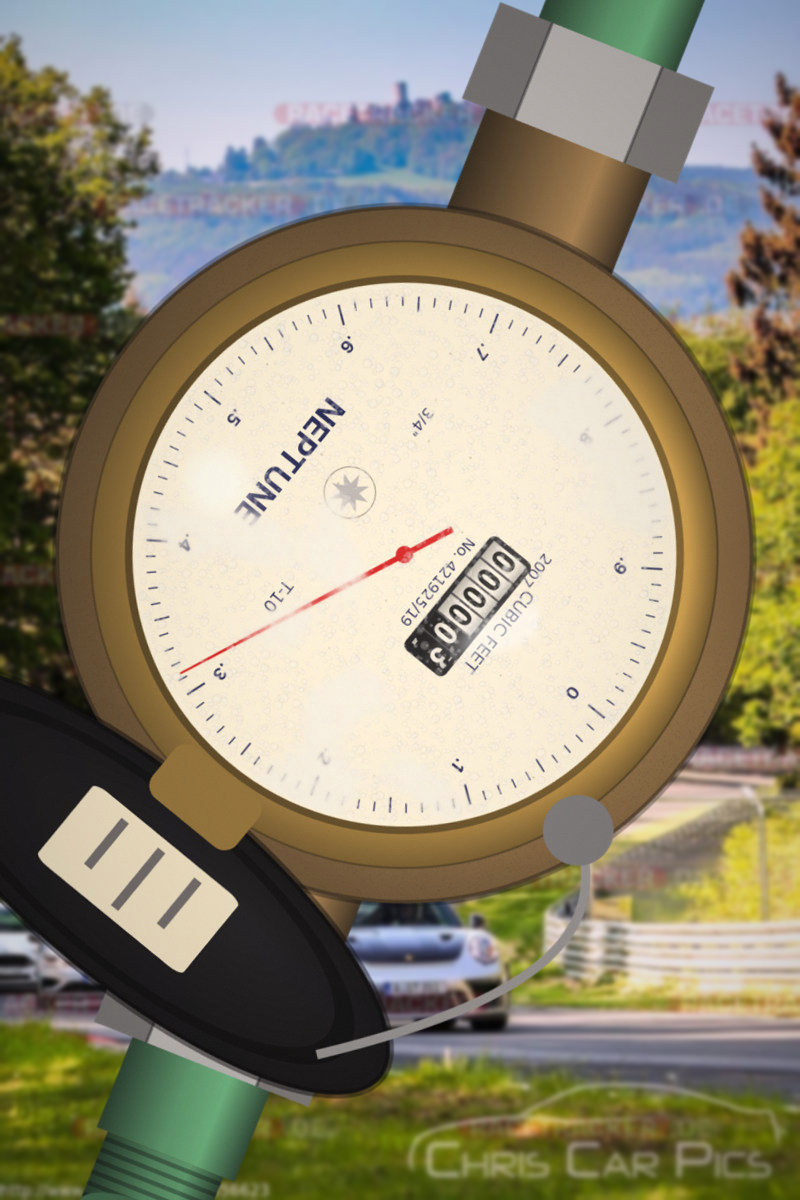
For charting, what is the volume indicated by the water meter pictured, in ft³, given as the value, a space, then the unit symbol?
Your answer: 3.31 ft³
